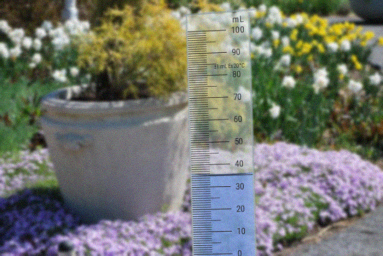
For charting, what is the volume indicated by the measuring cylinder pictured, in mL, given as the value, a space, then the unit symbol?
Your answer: 35 mL
